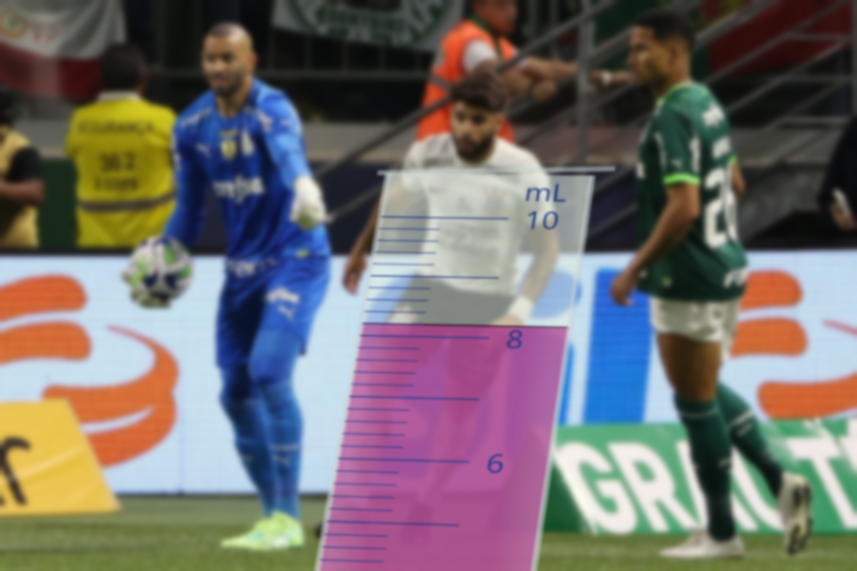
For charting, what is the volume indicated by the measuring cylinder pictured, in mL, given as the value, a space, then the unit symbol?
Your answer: 8.2 mL
